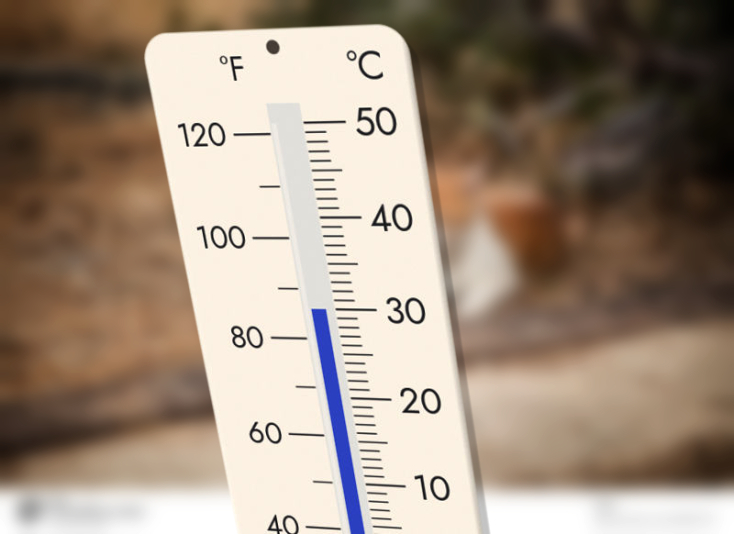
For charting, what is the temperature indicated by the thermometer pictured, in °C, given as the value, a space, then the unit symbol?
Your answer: 30 °C
